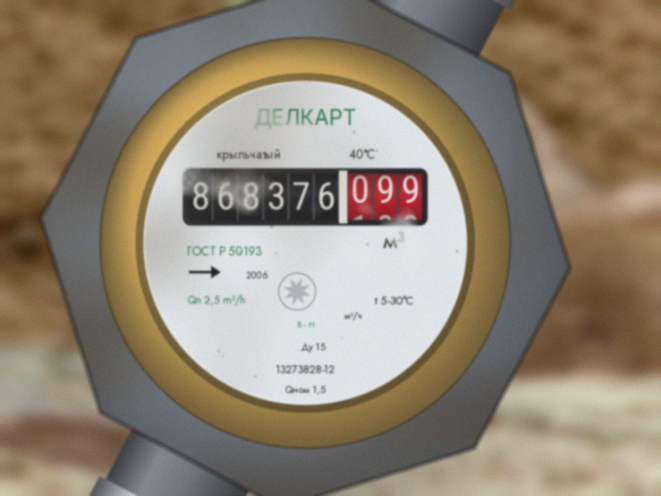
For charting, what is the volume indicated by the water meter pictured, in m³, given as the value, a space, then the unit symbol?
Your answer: 868376.099 m³
